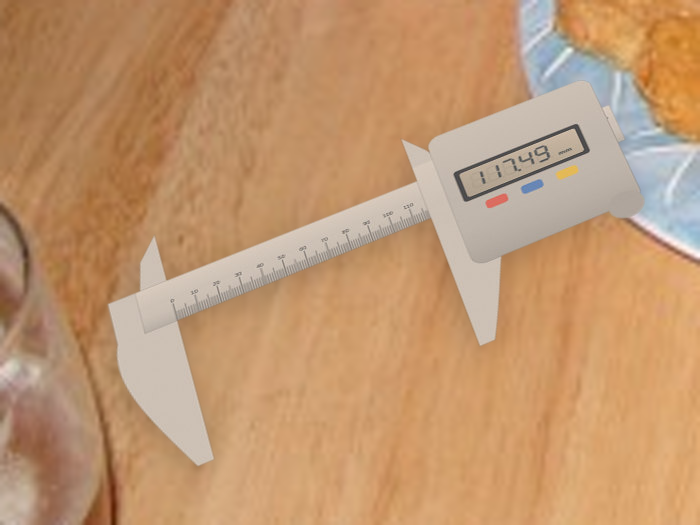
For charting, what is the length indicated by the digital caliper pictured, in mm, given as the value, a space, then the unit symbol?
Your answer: 117.49 mm
